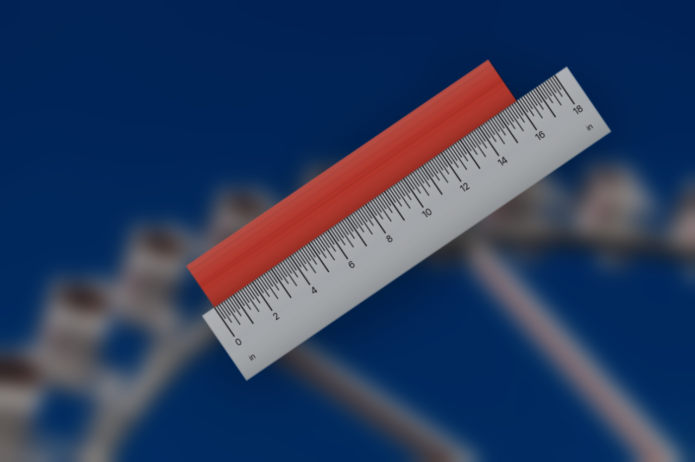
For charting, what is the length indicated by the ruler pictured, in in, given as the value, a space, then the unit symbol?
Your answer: 16 in
